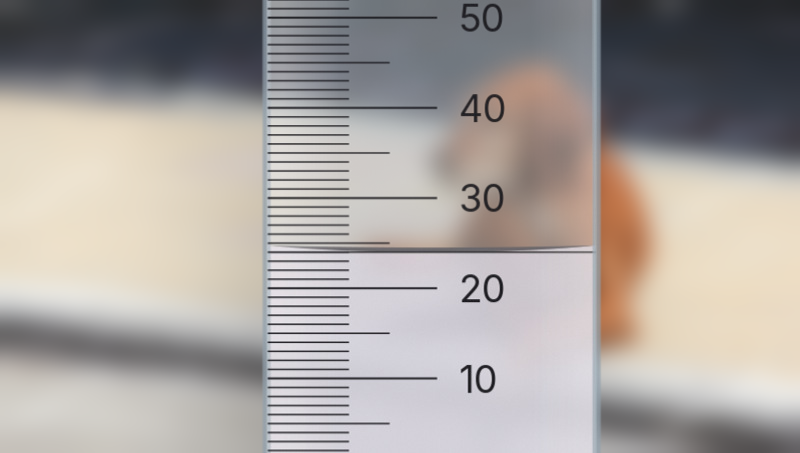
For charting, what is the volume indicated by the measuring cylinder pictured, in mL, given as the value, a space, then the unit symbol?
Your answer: 24 mL
